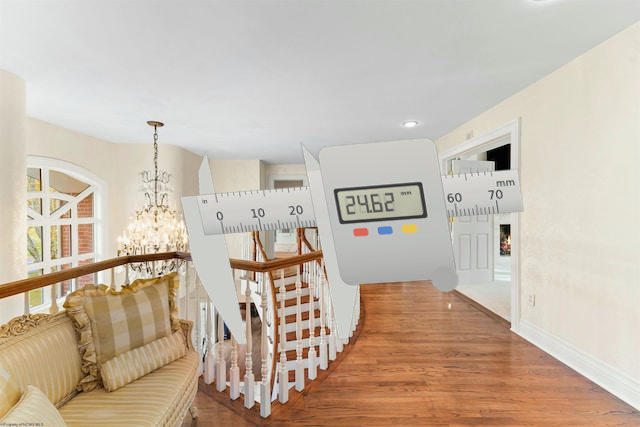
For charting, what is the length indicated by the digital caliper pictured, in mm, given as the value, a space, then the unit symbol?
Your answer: 24.62 mm
